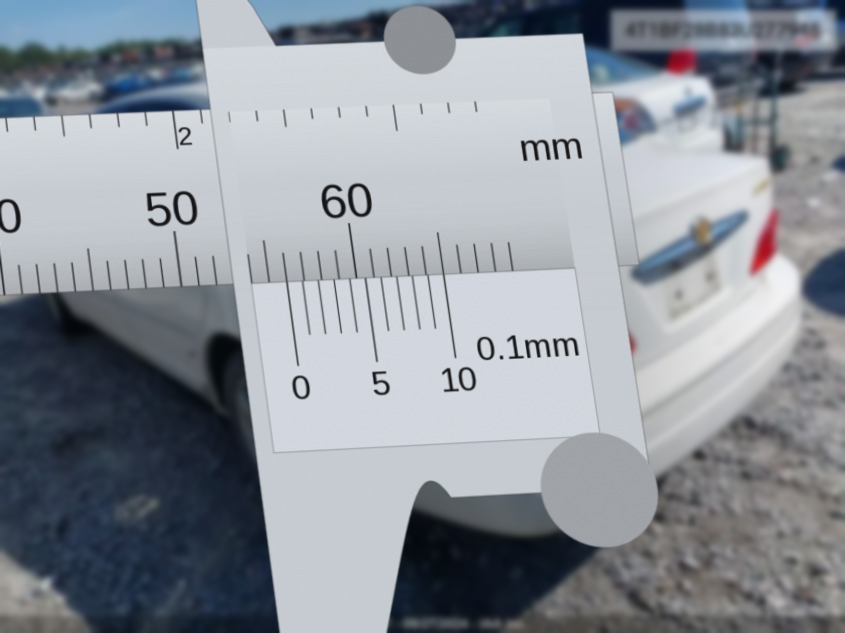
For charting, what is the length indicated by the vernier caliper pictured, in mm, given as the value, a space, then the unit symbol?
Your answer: 56.0 mm
